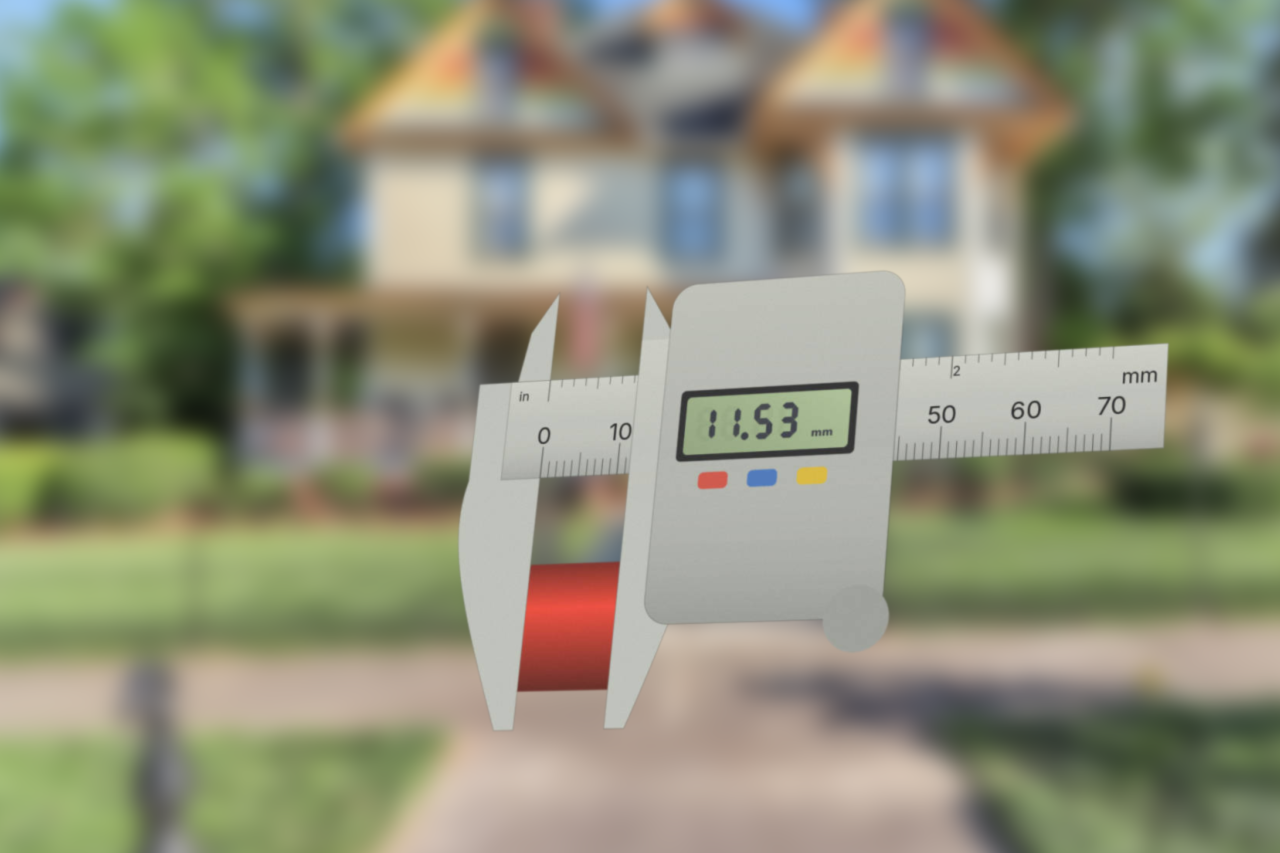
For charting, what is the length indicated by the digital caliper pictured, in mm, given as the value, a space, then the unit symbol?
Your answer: 11.53 mm
